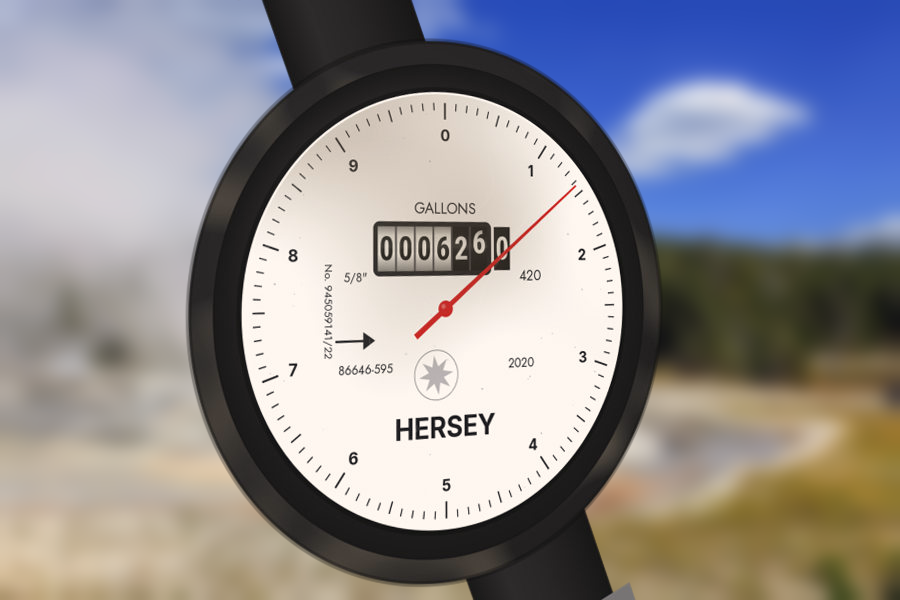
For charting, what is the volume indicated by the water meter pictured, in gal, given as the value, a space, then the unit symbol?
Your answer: 6261.4 gal
